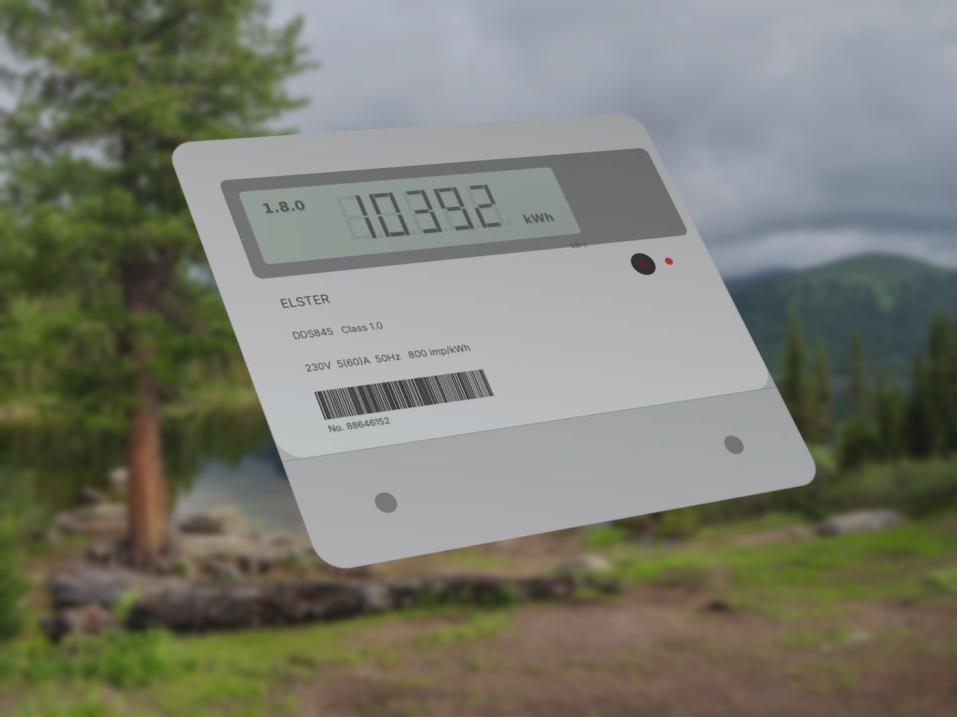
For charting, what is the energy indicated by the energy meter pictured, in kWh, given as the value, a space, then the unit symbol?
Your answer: 10392 kWh
